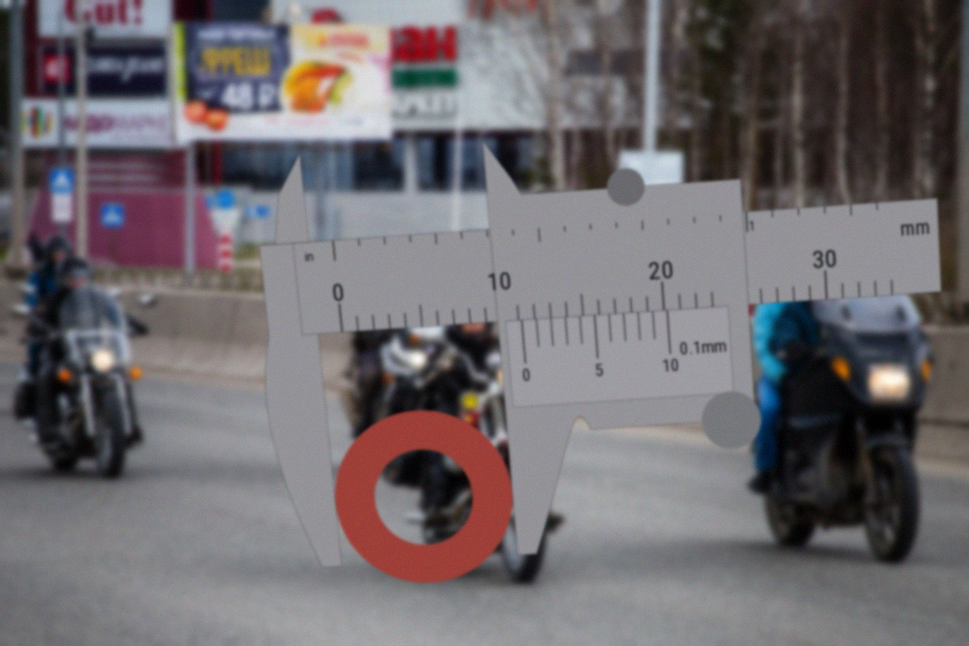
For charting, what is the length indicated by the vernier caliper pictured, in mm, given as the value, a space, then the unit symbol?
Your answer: 11.2 mm
